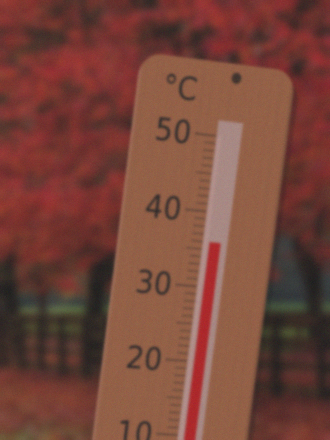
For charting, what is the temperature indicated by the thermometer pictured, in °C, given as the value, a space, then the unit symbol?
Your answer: 36 °C
